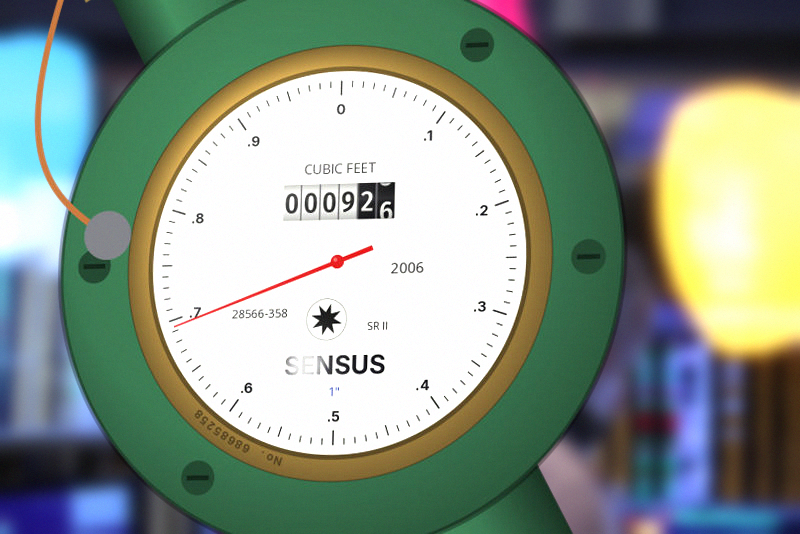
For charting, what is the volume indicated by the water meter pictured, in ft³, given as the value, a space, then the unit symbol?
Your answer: 925.69 ft³
